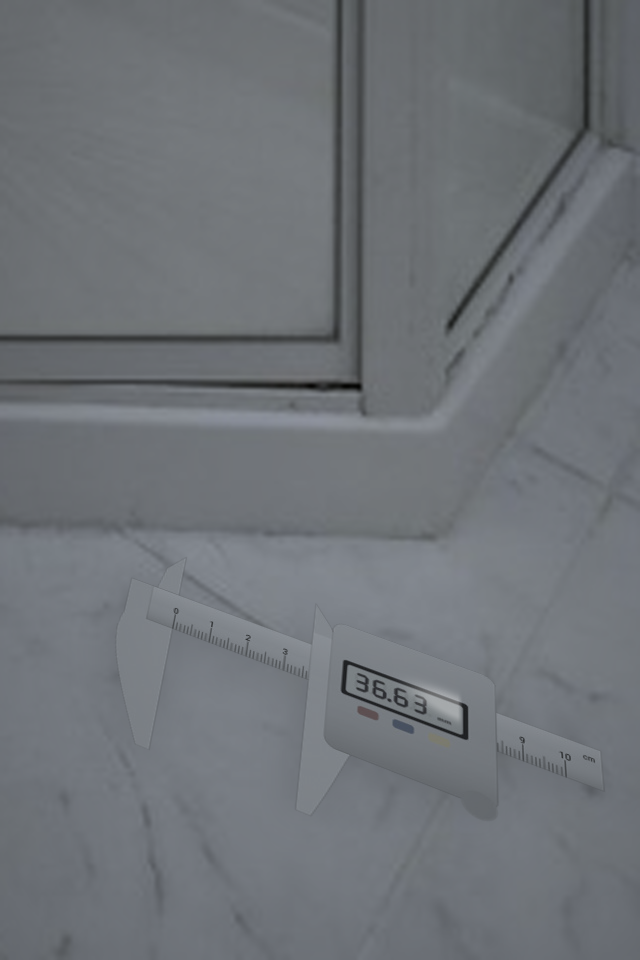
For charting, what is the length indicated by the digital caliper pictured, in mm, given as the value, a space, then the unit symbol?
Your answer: 36.63 mm
